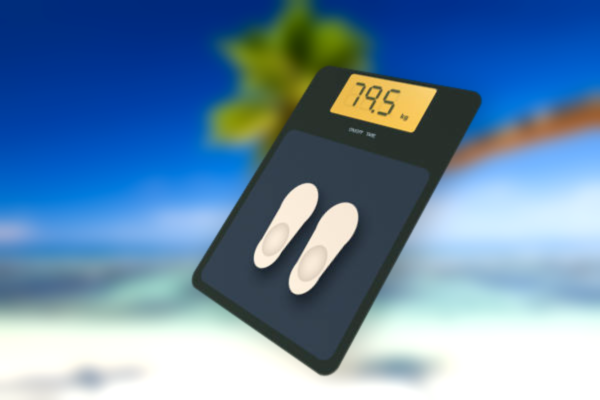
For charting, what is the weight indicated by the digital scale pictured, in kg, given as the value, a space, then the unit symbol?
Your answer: 79.5 kg
